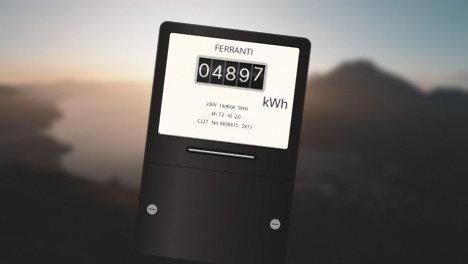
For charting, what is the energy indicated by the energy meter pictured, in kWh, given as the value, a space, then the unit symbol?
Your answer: 4897 kWh
